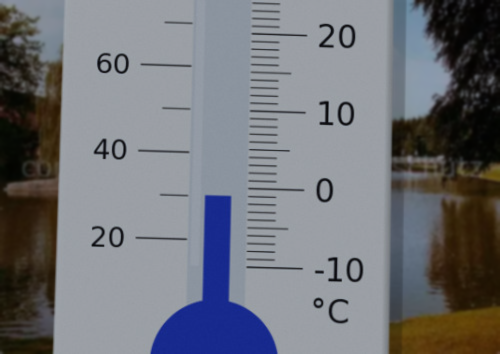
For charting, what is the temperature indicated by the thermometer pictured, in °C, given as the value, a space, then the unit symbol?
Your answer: -1 °C
